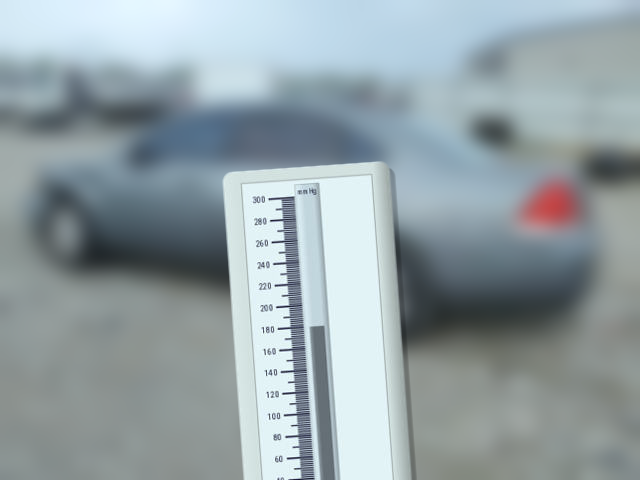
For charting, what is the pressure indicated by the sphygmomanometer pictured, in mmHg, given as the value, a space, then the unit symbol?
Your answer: 180 mmHg
